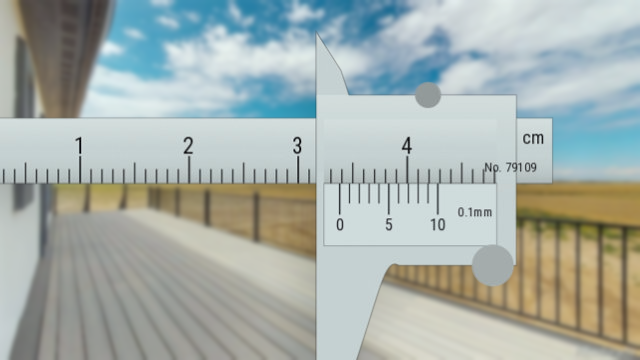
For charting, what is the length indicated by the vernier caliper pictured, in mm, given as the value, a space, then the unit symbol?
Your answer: 33.8 mm
